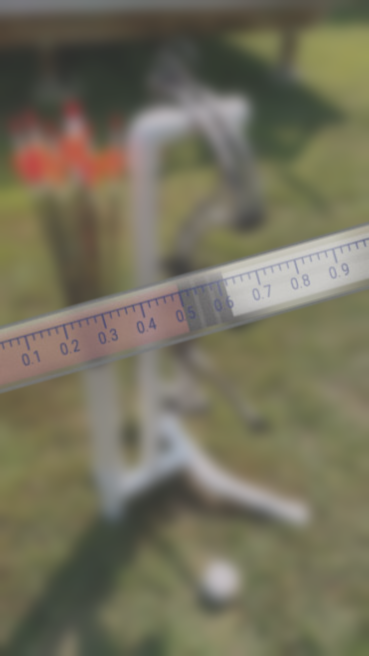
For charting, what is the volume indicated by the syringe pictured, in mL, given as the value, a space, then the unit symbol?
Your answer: 0.5 mL
